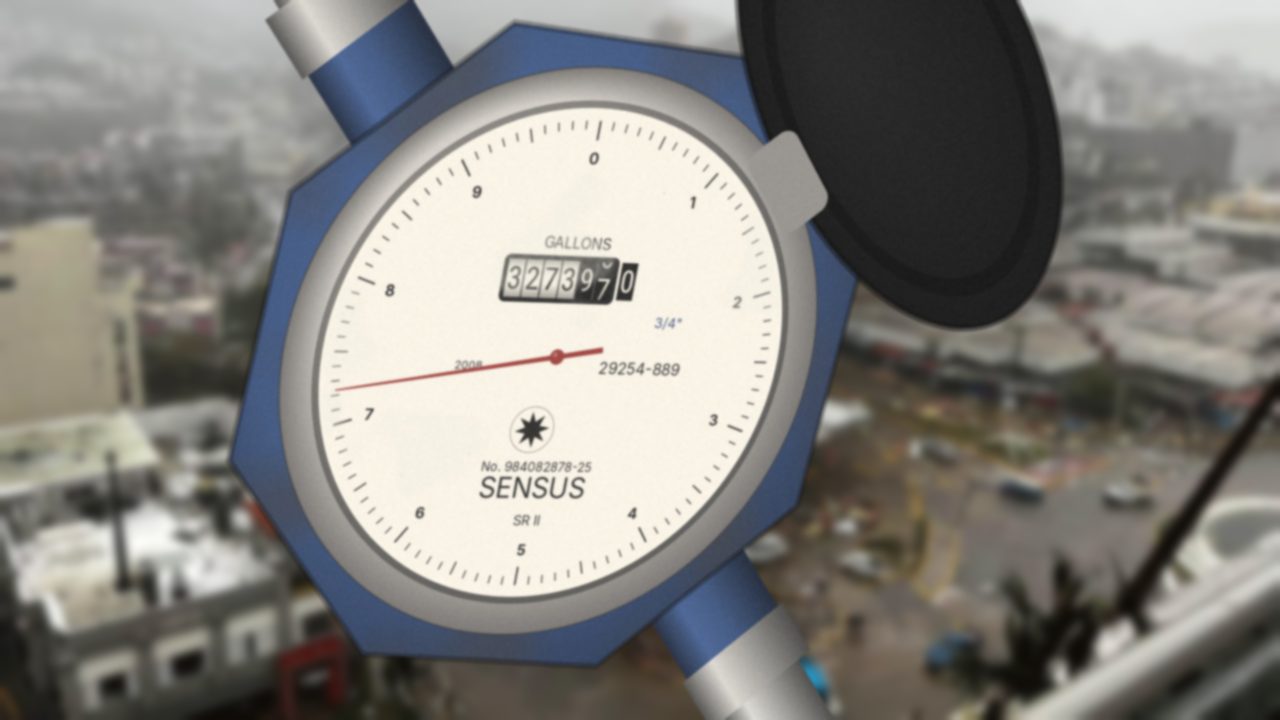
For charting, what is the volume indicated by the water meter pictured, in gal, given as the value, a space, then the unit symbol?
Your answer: 3273967.2 gal
